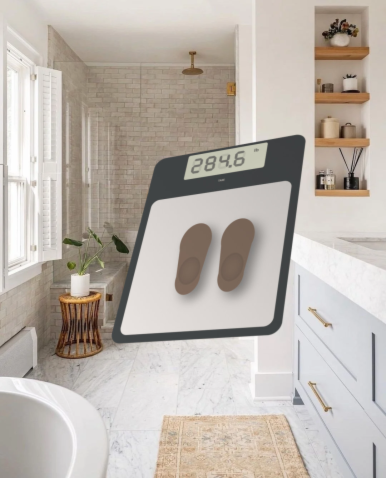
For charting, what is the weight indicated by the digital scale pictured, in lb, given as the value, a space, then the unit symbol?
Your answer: 284.6 lb
